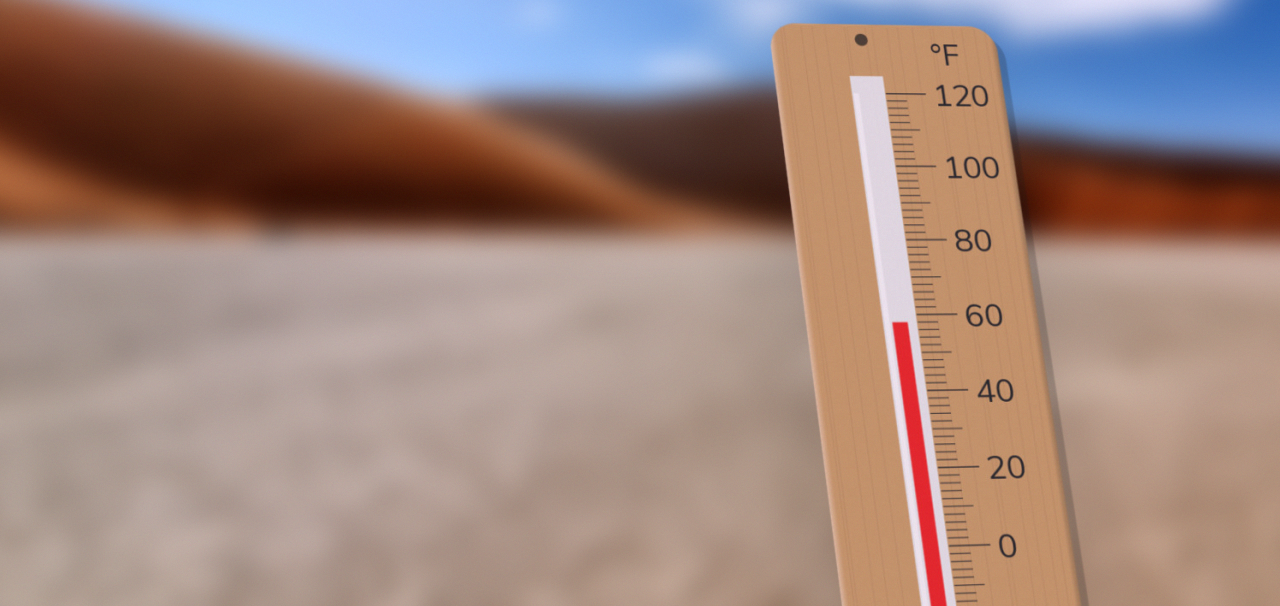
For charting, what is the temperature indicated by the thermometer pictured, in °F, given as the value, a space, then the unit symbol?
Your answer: 58 °F
